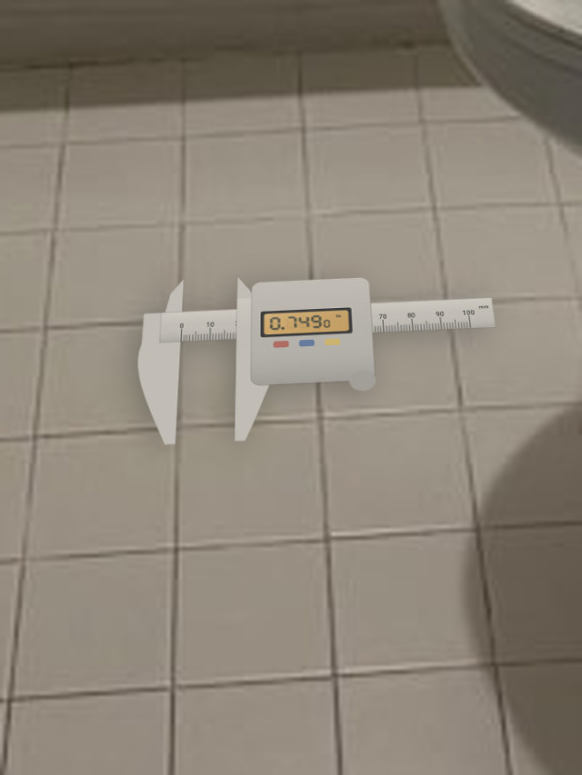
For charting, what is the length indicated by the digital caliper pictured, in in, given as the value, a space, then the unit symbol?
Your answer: 0.7490 in
